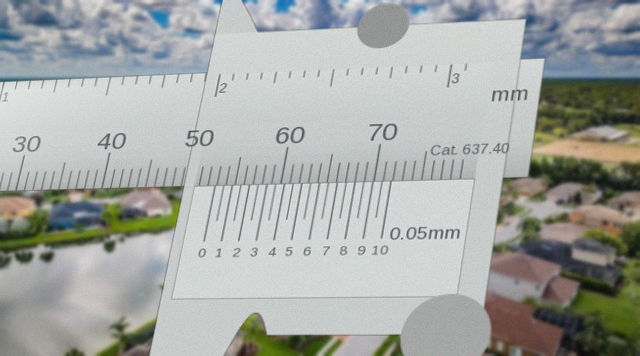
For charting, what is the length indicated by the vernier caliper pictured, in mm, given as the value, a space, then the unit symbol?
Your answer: 52.8 mm
